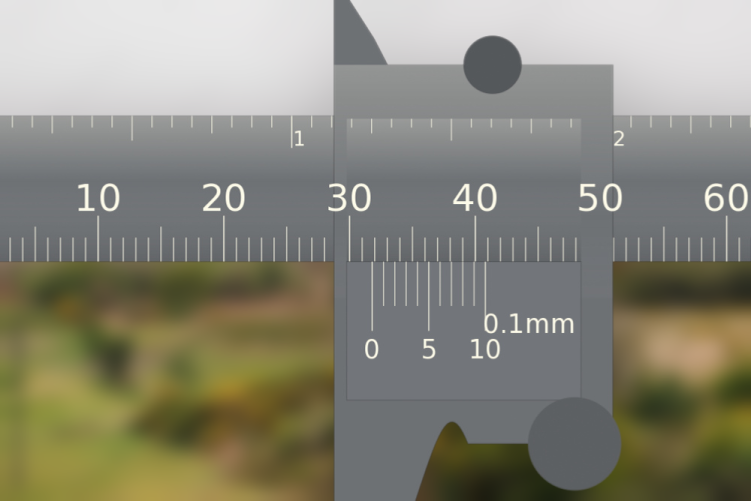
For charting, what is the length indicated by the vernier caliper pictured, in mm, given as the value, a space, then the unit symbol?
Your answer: 31.8 mm
